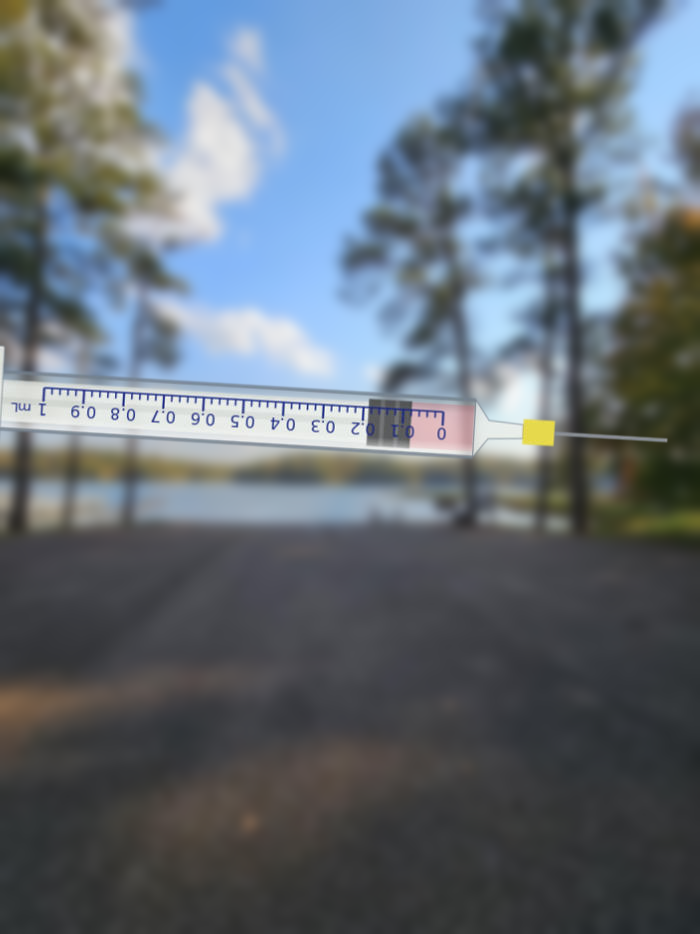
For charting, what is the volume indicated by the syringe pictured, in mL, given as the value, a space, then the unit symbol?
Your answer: 0.08 mL
